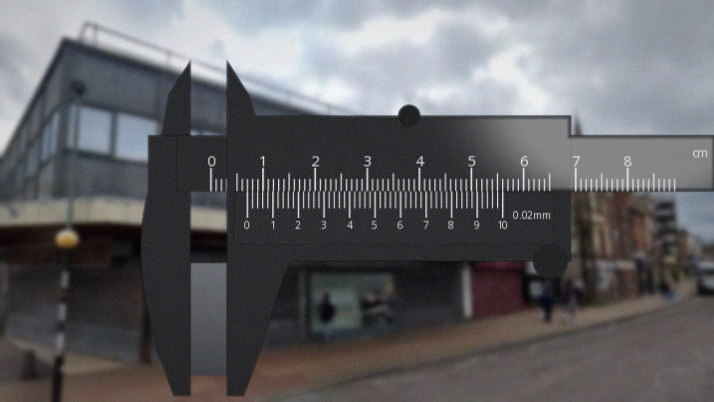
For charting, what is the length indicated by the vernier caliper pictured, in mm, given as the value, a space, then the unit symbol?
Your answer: 7.0 mm
